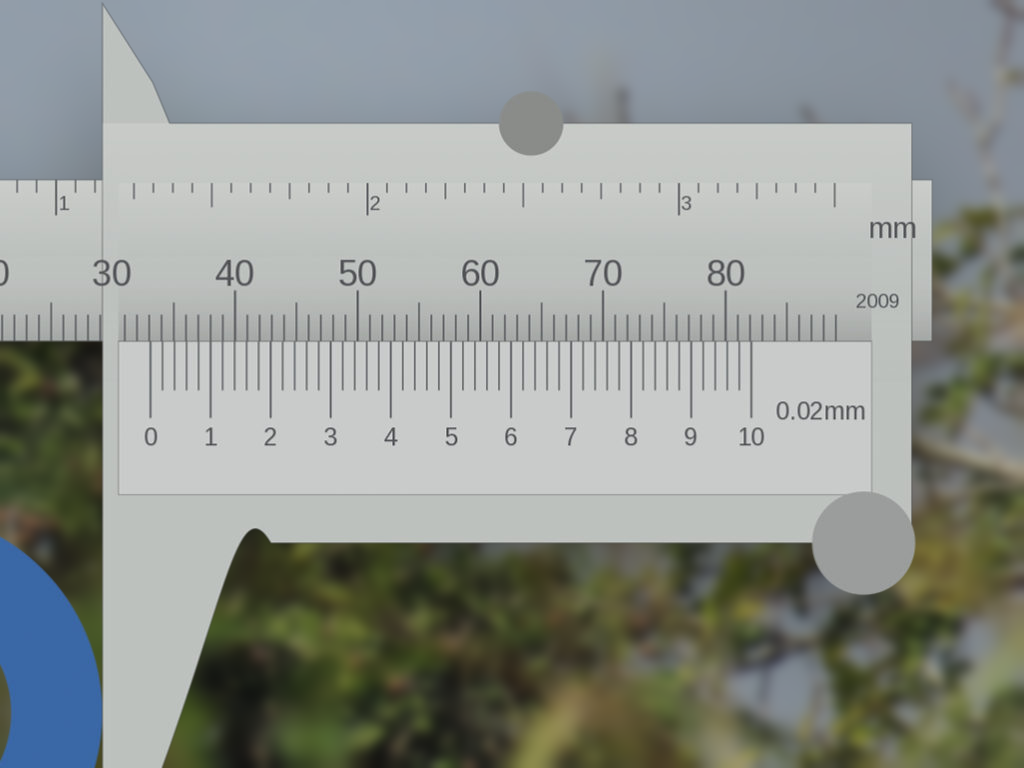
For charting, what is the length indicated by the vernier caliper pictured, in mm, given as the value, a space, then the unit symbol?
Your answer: 33.1 mm
